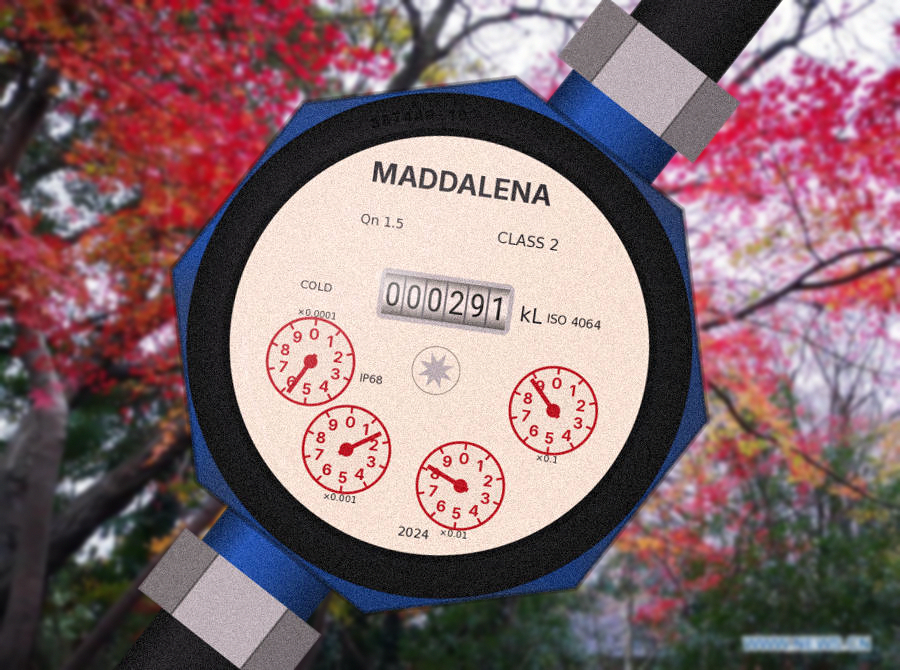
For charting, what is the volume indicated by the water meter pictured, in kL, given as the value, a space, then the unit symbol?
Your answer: 291.8815 kL
